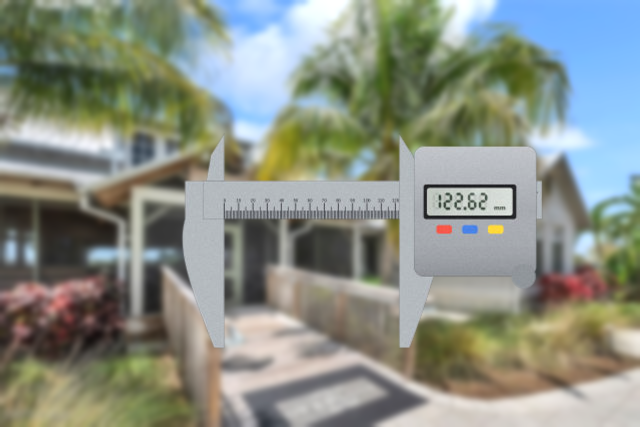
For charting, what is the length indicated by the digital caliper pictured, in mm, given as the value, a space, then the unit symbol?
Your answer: 122.62 mm
